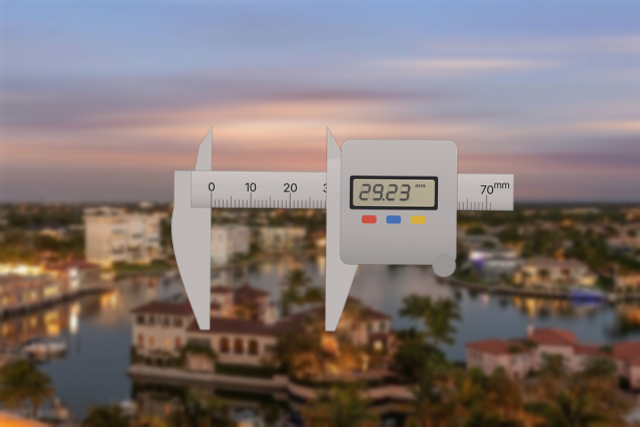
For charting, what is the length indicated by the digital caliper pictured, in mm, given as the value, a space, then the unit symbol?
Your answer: 29.23 mm
